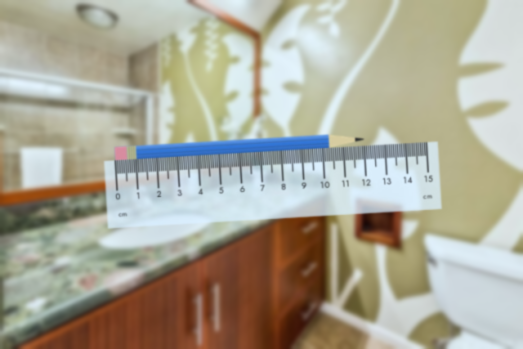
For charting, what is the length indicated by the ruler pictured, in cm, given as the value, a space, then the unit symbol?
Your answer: 12 cm
